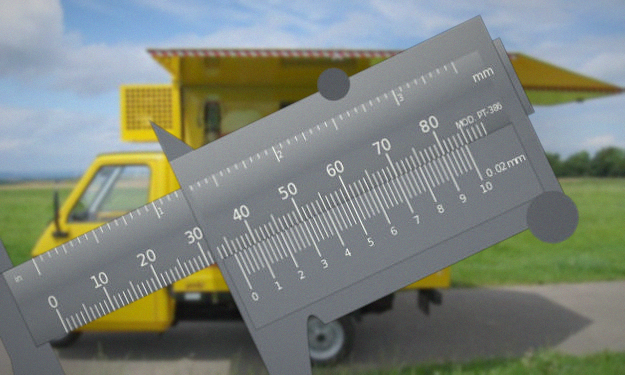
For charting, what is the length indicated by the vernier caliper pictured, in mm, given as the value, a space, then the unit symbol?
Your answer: 35.5 mm
